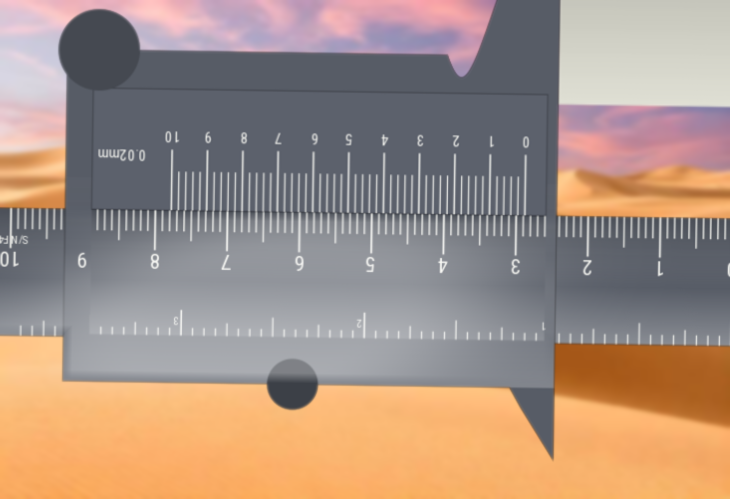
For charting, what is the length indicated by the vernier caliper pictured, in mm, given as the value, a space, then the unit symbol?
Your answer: 28.8 mm
